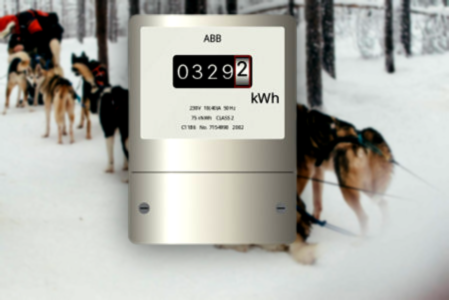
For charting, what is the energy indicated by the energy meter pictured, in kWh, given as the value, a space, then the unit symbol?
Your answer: 329.2 kWh
